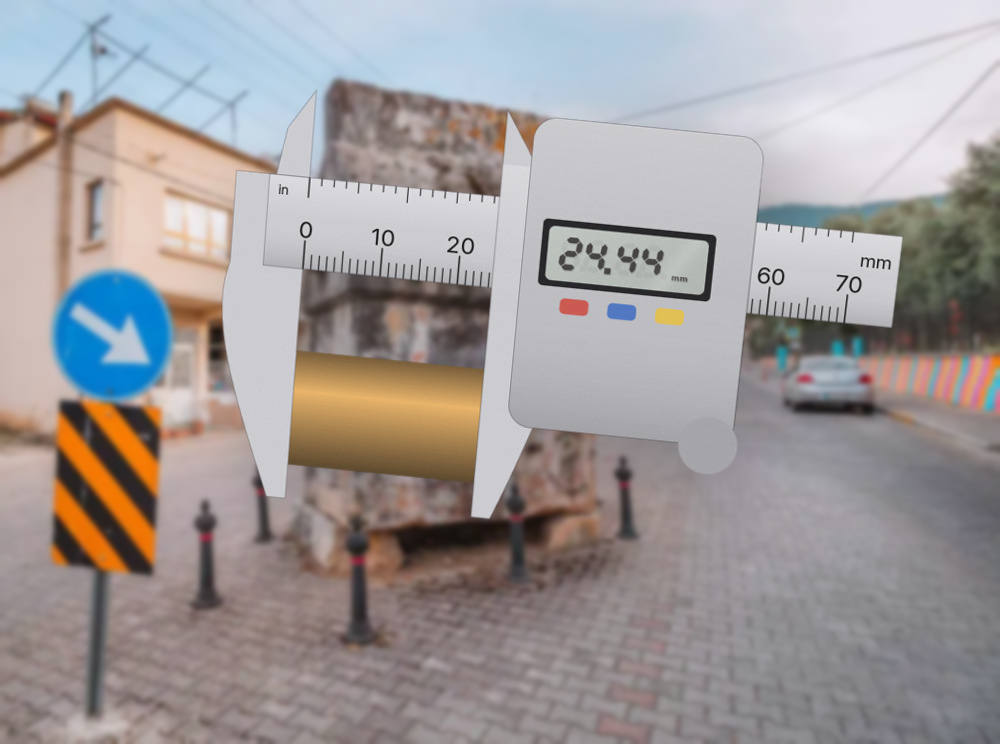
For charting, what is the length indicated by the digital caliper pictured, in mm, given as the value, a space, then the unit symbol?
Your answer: 24.44 mm
